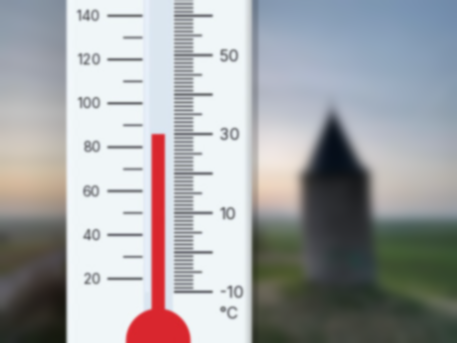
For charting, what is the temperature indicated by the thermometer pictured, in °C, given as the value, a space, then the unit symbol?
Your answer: 30 °C
